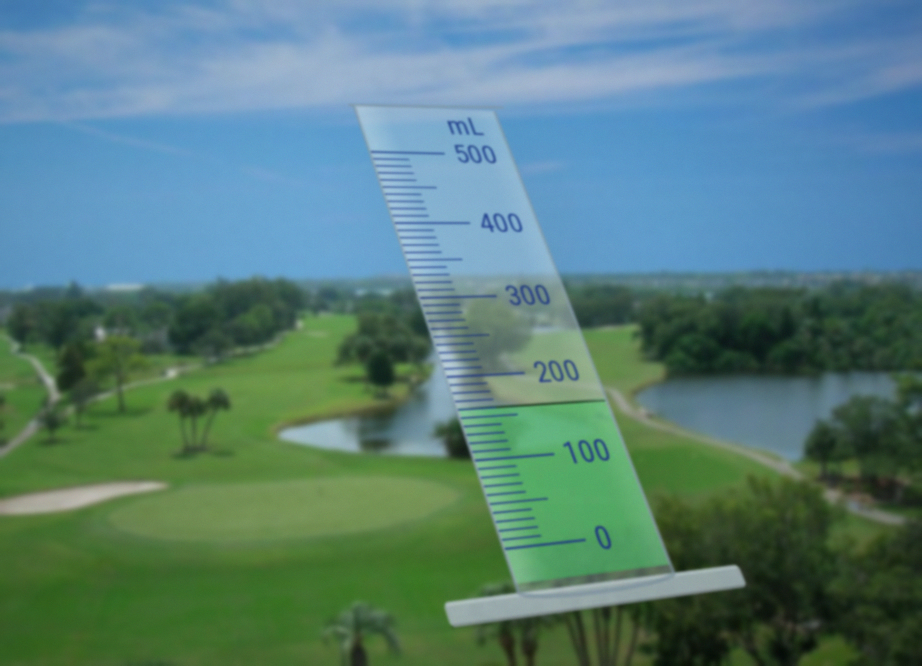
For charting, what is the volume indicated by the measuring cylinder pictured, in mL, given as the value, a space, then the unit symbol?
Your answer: 160 mL
